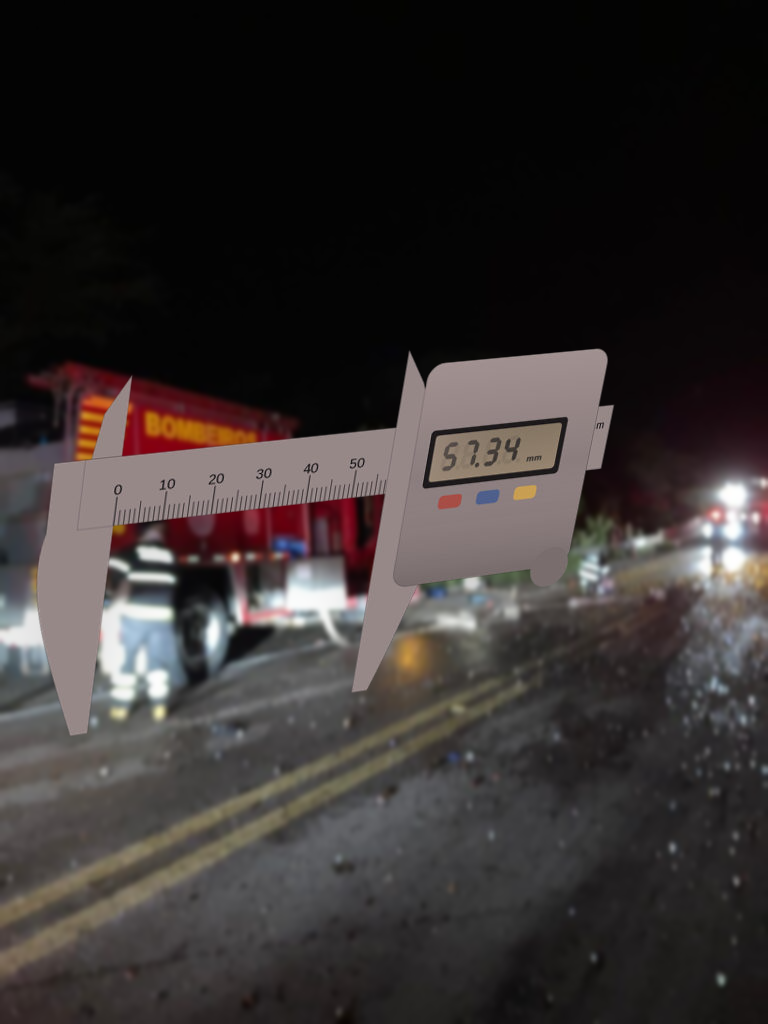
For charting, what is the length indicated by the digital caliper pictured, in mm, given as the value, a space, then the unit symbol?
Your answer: 57.34 mm
